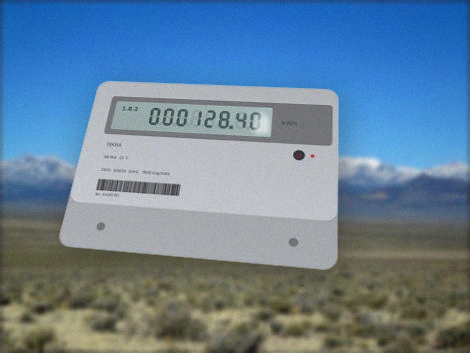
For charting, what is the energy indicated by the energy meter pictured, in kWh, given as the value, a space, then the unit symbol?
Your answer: 128.40 kWh
